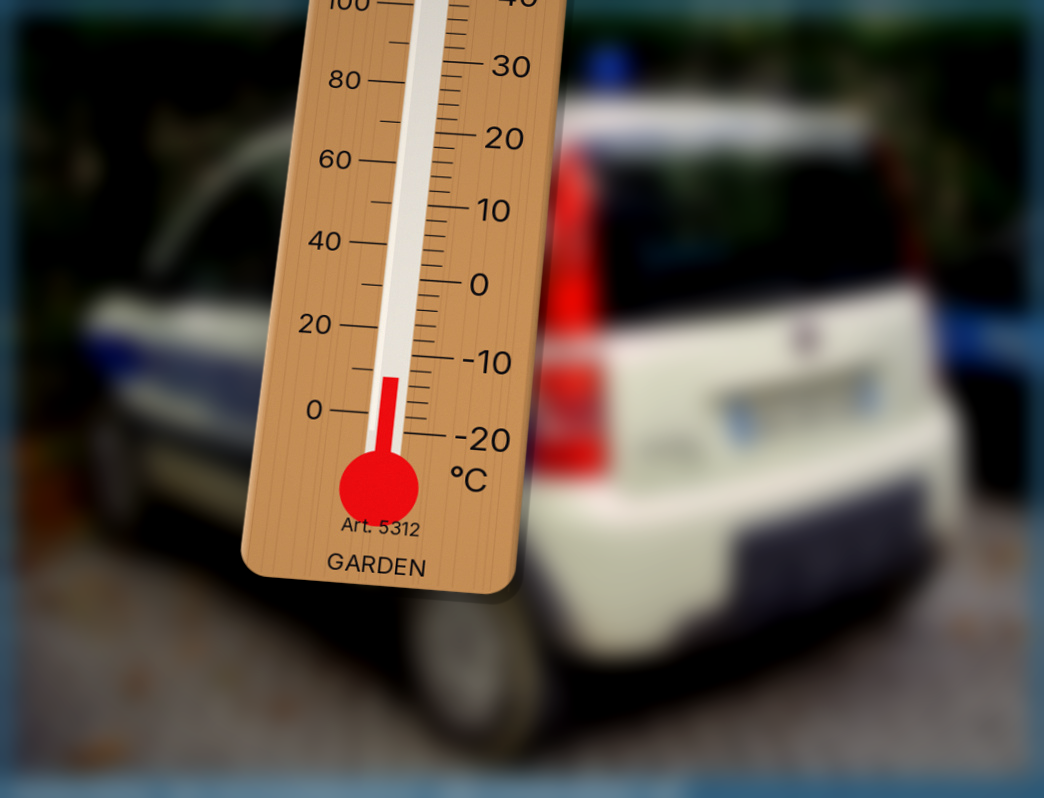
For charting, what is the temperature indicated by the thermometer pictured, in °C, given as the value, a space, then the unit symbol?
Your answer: -13 °C
